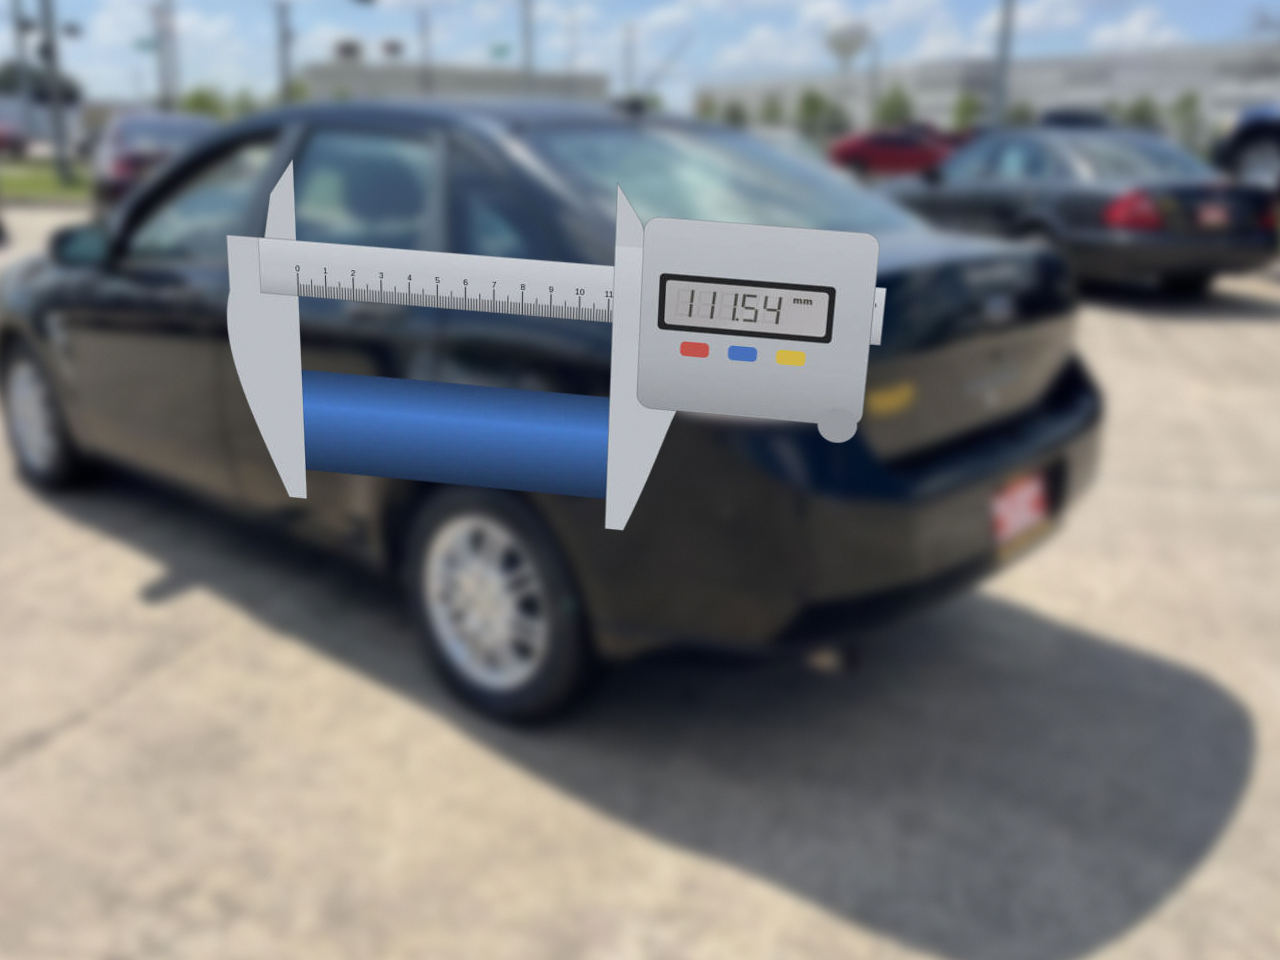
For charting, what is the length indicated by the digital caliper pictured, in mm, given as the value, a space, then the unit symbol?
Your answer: 111.54 mm
